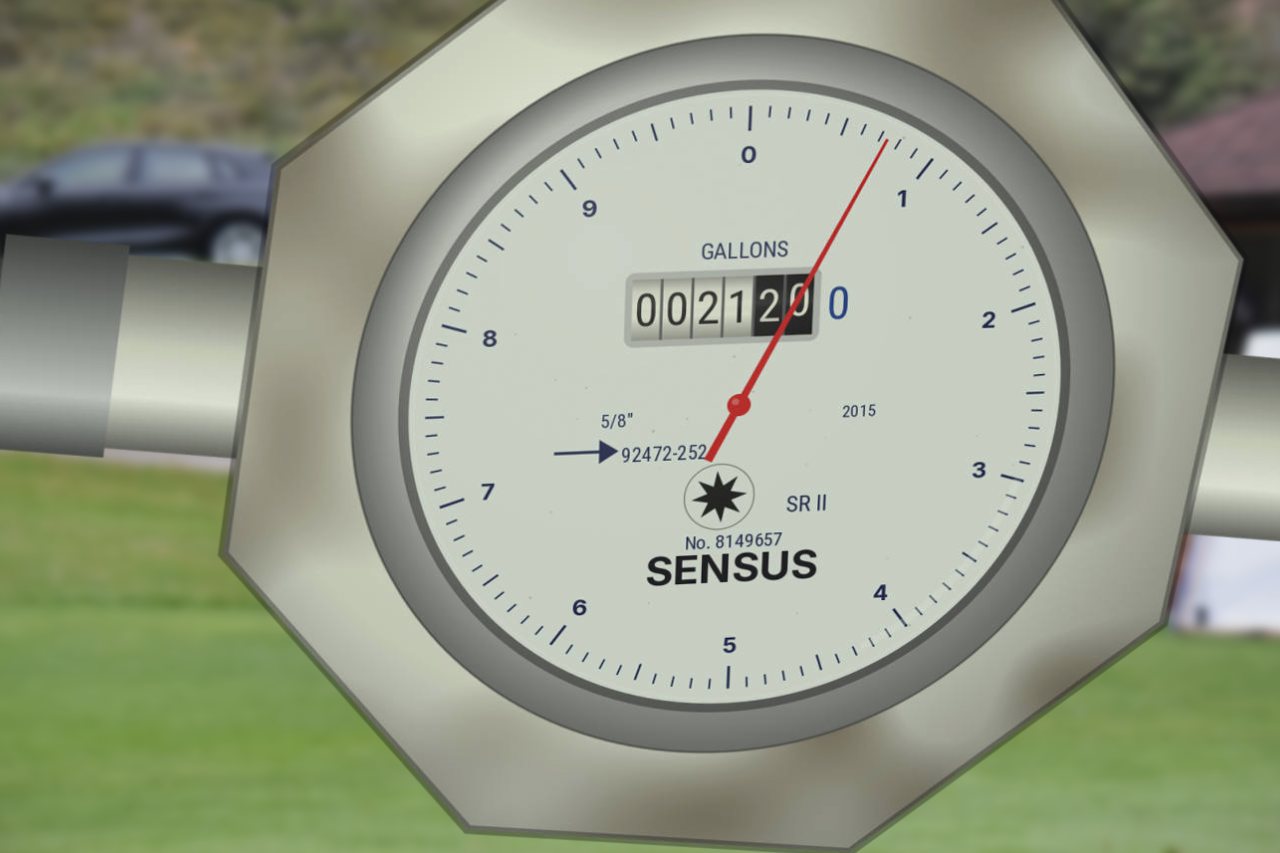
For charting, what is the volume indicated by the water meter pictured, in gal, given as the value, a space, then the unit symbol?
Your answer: 21200.7 gal
